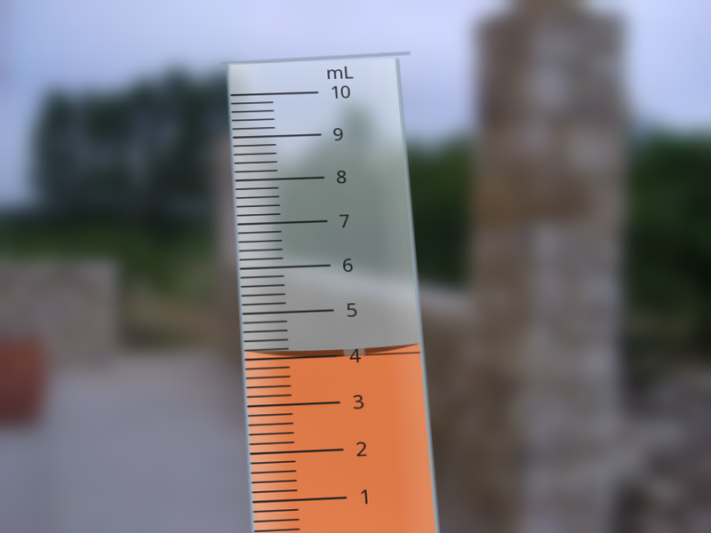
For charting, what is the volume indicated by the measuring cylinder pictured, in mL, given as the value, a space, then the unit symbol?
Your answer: 4 mL
